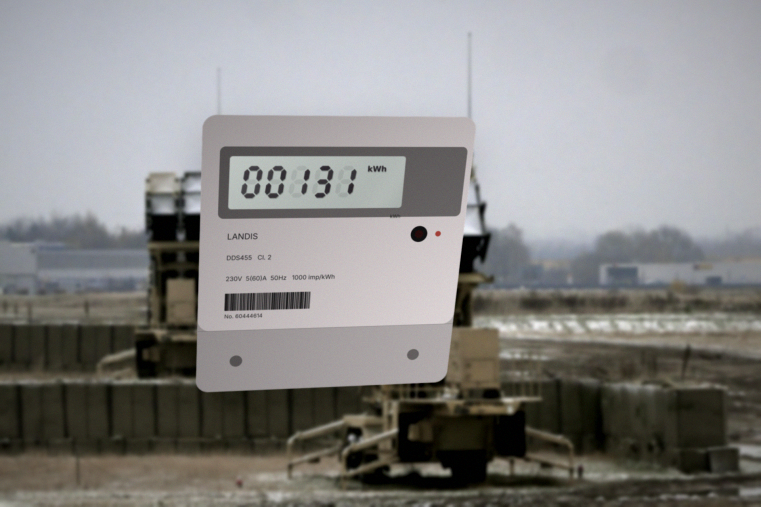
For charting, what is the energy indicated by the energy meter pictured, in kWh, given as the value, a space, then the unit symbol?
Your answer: 131 kWh
